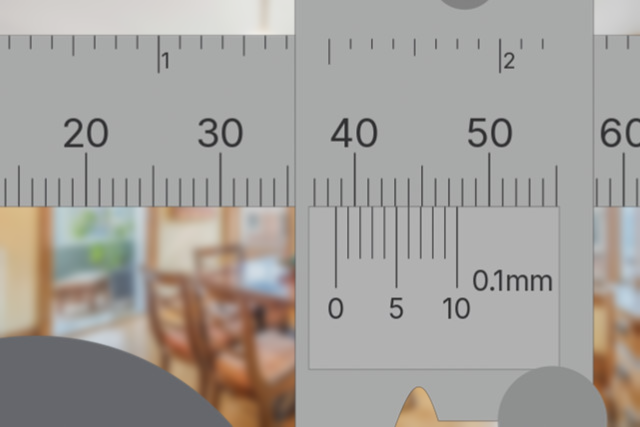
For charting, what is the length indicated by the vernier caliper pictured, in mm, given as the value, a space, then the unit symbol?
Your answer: 38.6 mm
